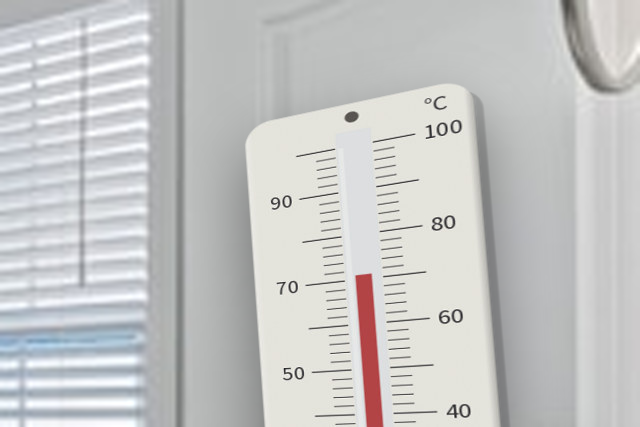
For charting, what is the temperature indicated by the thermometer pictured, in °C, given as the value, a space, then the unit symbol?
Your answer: 71 °C
